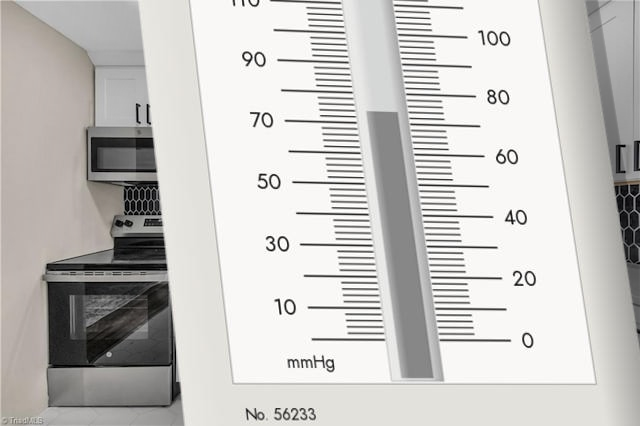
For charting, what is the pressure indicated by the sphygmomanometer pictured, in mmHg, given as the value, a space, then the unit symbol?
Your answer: 74 mmHg
